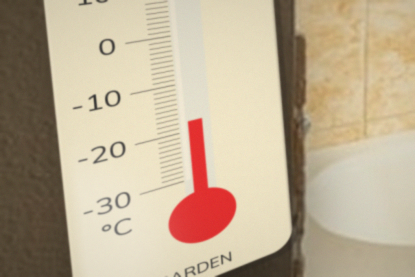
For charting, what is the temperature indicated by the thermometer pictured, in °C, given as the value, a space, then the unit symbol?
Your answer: -18 °C
